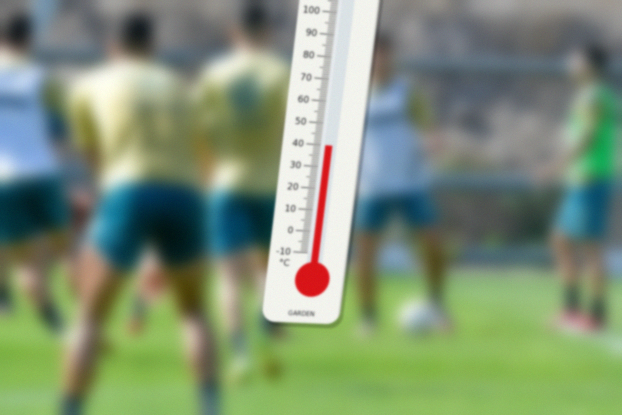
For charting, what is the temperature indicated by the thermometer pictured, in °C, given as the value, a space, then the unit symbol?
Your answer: 40 °C
